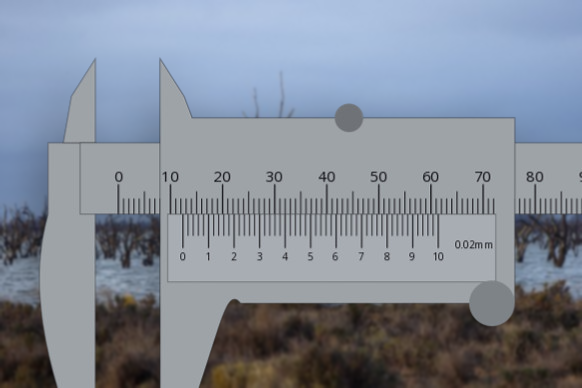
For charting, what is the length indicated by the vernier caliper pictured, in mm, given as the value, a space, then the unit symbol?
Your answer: 12.4 mm
